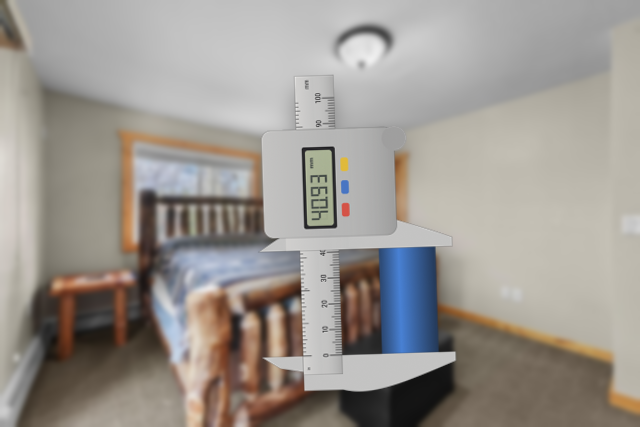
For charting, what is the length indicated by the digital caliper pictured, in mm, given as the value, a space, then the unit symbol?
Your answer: 40.93 mm
